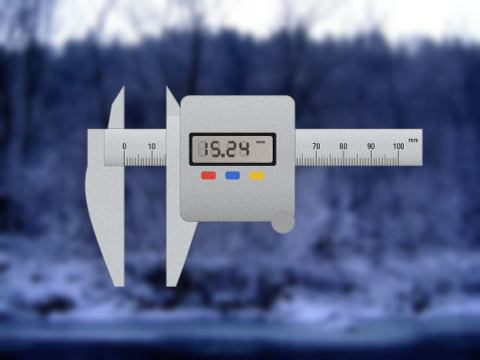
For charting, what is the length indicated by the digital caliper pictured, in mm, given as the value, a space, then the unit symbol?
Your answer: 15.24 mm
